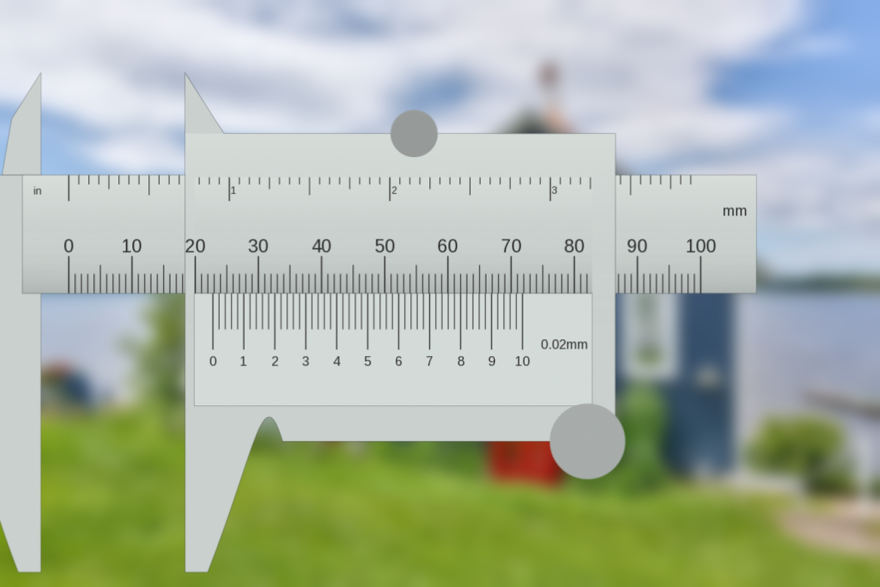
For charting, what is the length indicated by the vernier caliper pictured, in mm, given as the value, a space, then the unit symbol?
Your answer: 22.8 mm
